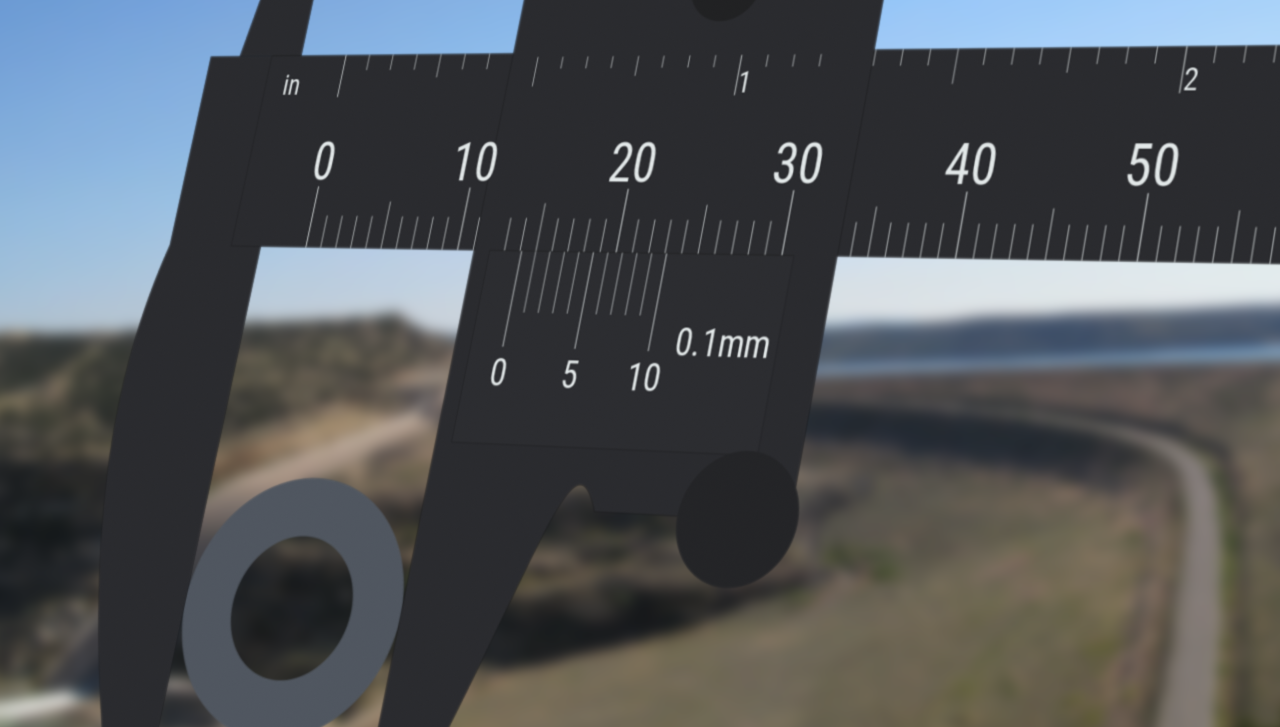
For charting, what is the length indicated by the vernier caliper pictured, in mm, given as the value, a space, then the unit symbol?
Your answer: 14.1 mm
